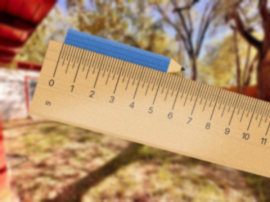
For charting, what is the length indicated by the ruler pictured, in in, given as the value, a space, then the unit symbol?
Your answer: 6 in
